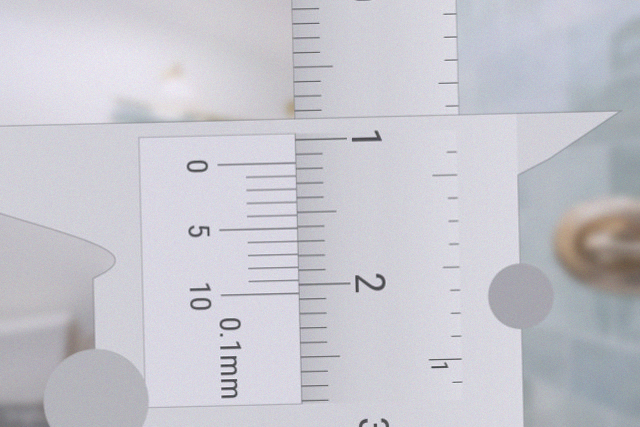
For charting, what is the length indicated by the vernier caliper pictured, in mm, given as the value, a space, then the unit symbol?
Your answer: 11.6 mm
